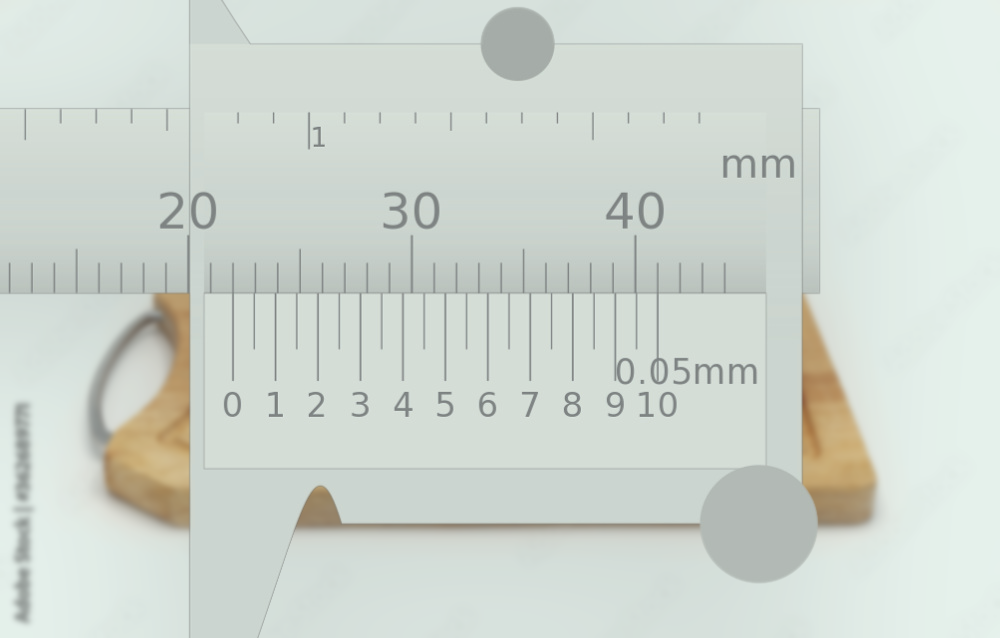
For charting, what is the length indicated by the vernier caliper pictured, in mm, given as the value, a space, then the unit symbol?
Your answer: 22.0 mm
